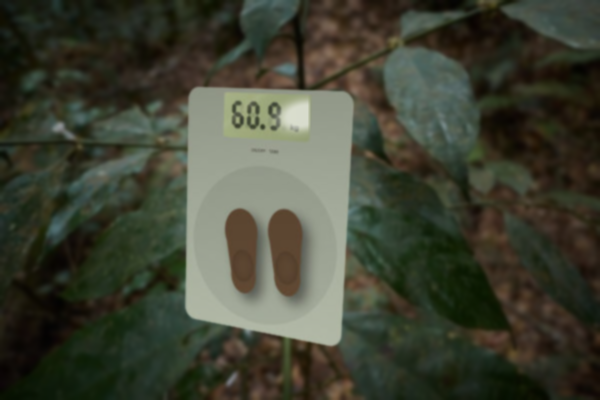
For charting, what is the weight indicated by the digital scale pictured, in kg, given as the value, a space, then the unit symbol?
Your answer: 60.9 kg
